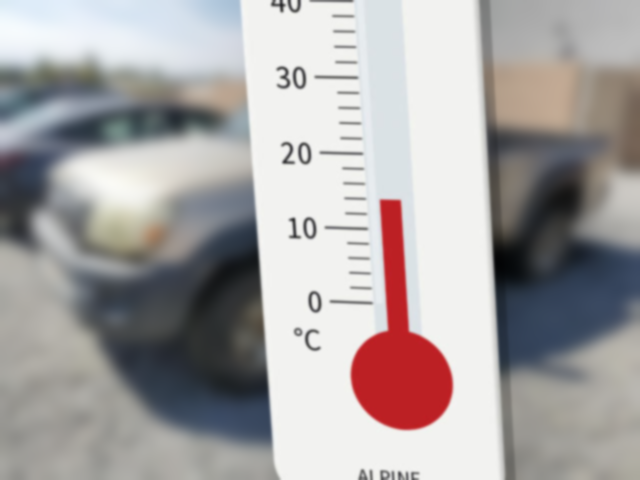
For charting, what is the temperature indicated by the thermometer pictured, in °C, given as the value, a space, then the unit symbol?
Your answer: 14 °C
